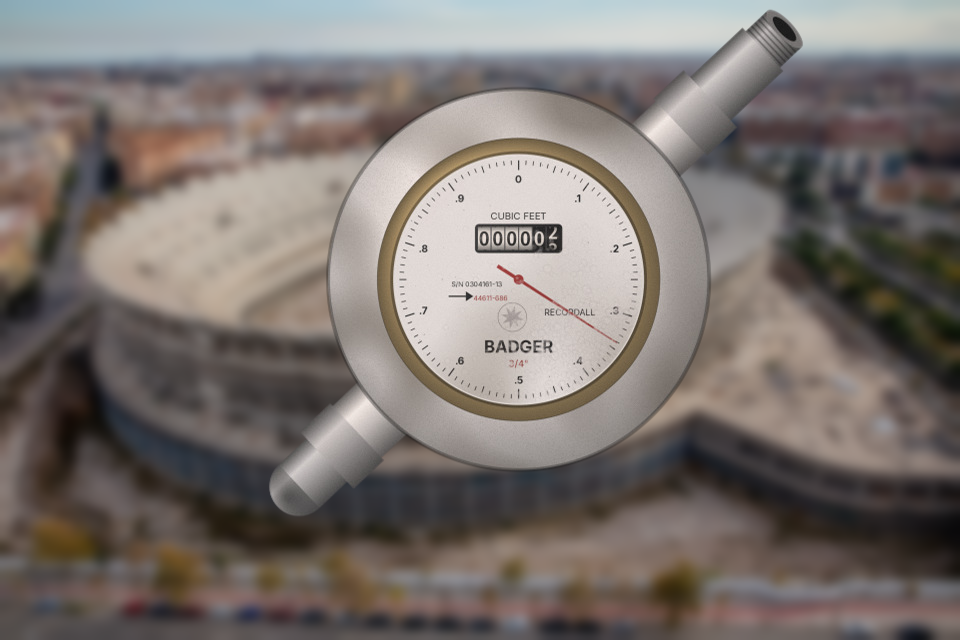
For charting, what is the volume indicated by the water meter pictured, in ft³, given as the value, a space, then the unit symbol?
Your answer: 2.34 ft³
